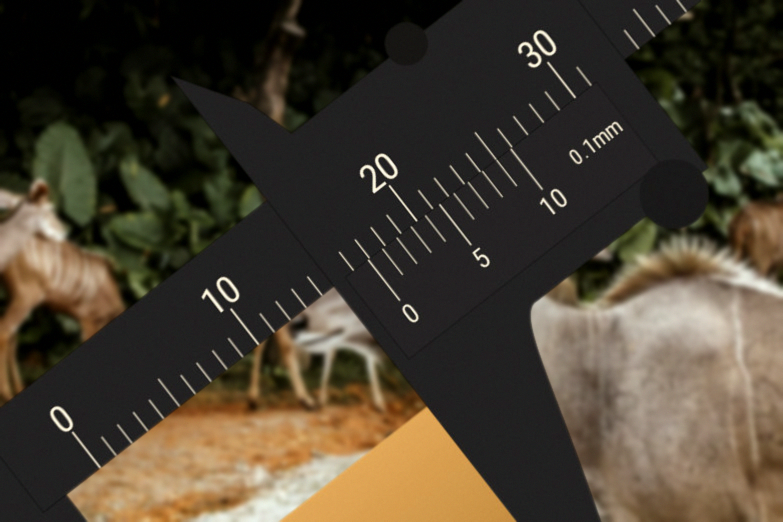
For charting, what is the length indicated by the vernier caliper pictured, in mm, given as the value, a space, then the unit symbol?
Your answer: 16.9 mm
